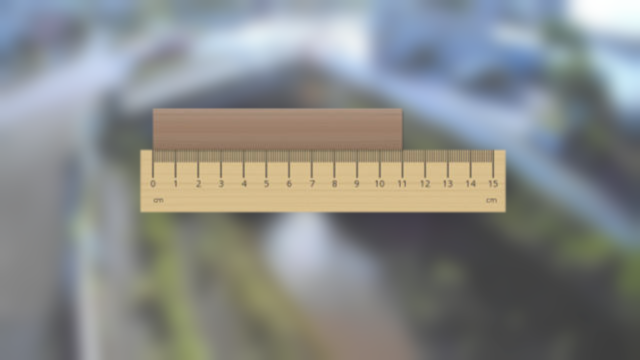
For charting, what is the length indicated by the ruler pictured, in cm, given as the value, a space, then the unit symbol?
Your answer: 11 cm
